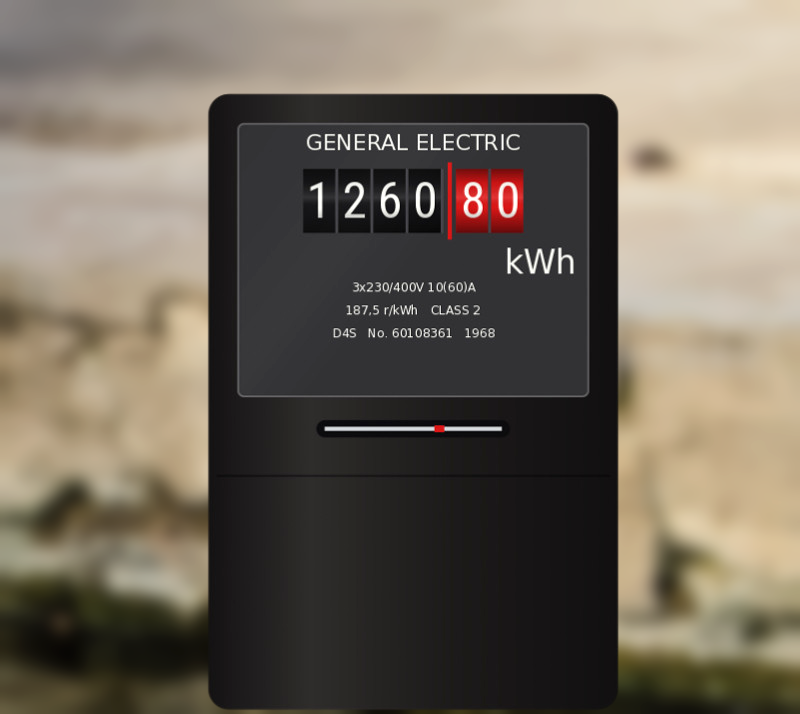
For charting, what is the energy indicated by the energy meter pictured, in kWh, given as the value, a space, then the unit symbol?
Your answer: 1260.80 kWh
